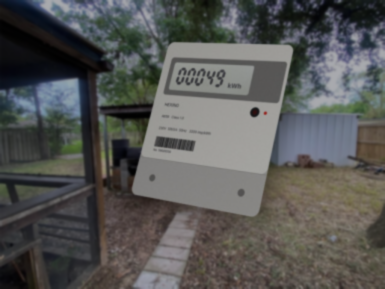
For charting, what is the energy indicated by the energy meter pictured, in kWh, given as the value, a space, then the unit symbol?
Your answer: 49 kWh
